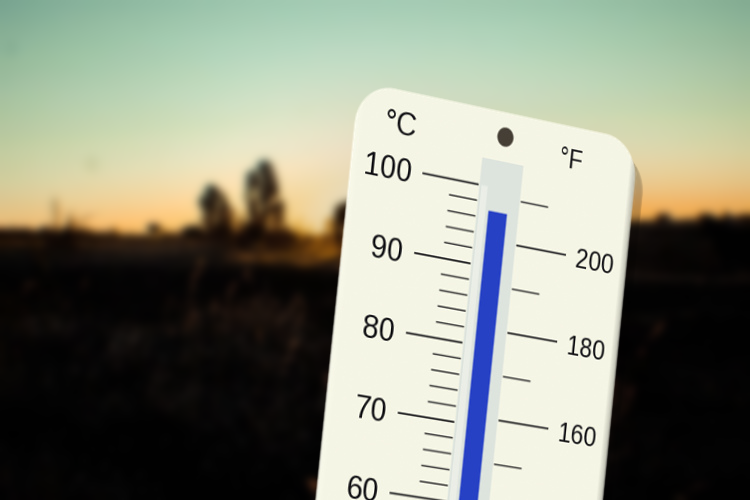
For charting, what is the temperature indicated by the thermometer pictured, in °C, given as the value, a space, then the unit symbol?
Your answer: 97 °C
